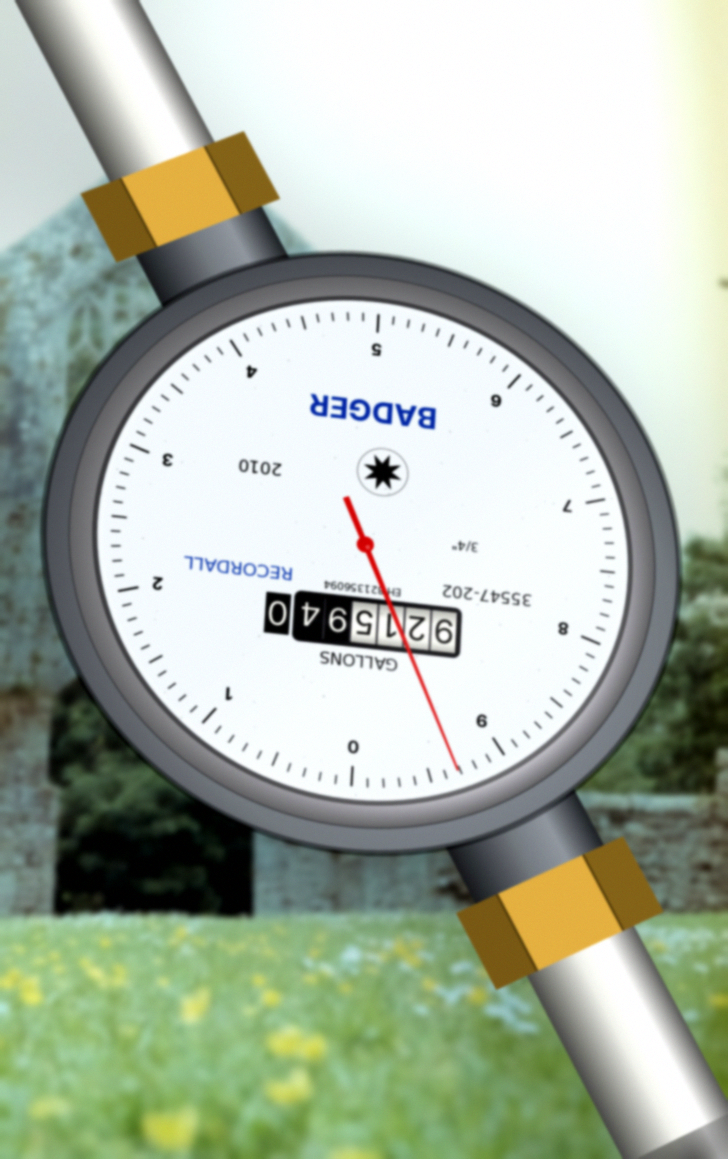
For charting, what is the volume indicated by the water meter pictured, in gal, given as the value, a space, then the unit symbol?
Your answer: 9215939.3 gal
